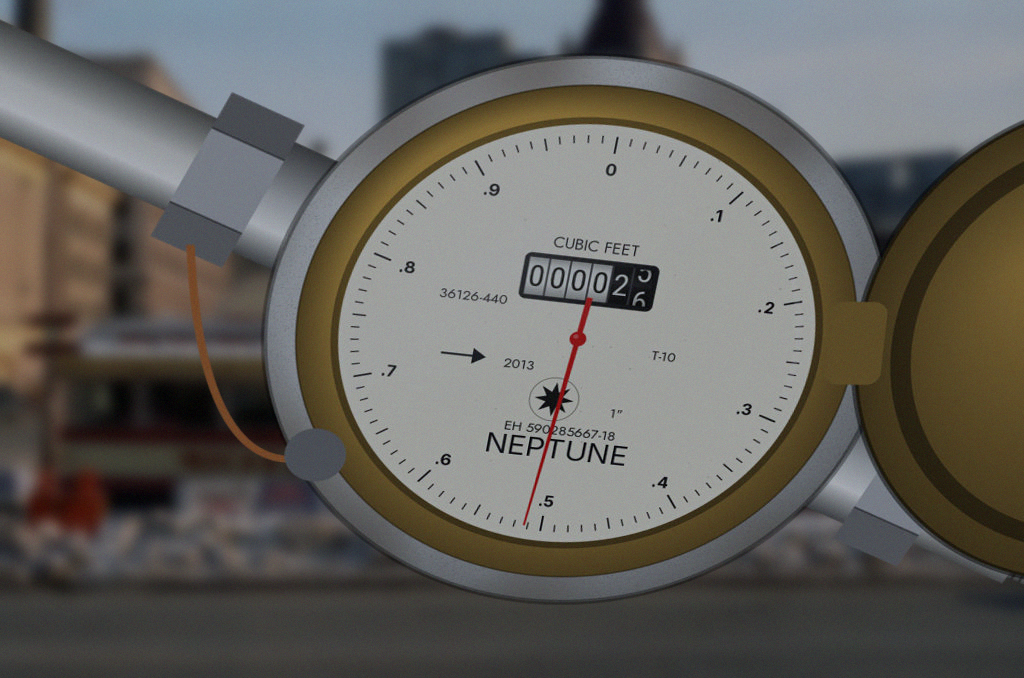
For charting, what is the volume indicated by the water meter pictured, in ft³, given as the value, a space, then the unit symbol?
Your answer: 25.51 ft³
